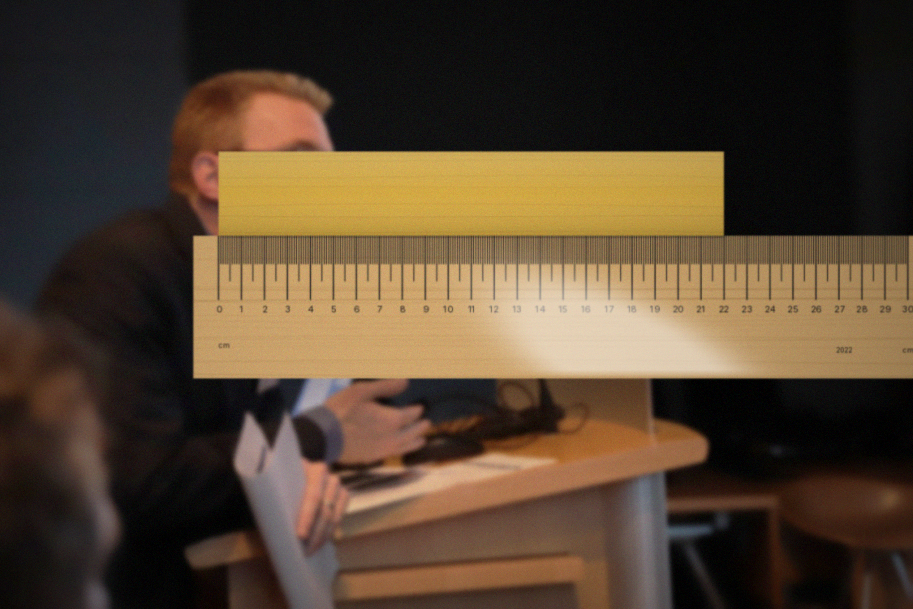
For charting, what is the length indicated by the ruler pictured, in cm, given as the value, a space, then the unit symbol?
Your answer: 22 cm
